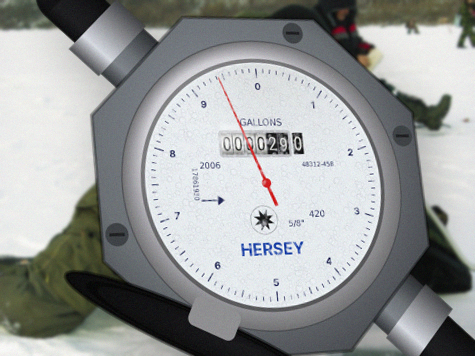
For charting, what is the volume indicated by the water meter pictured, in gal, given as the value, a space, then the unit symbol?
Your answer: 289.4 gal
